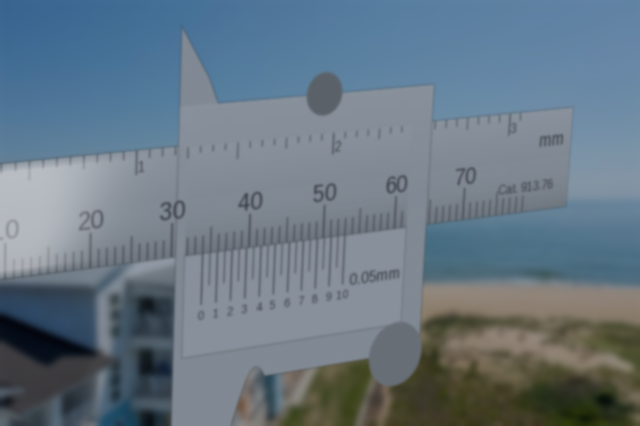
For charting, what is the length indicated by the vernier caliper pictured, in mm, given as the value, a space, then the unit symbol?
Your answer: 34.0 mm
